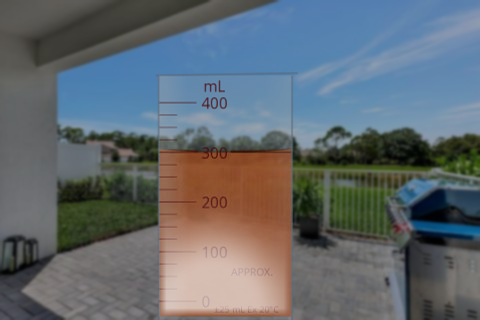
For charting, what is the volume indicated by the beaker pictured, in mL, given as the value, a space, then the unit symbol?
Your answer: 300 mL
